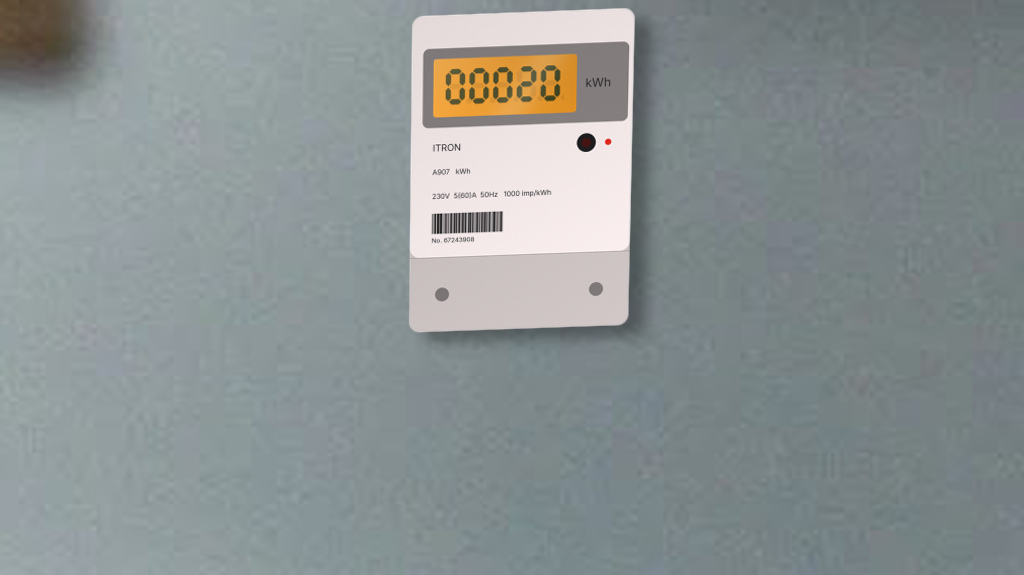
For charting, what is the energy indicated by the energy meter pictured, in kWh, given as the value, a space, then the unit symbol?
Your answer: 20 kWh
